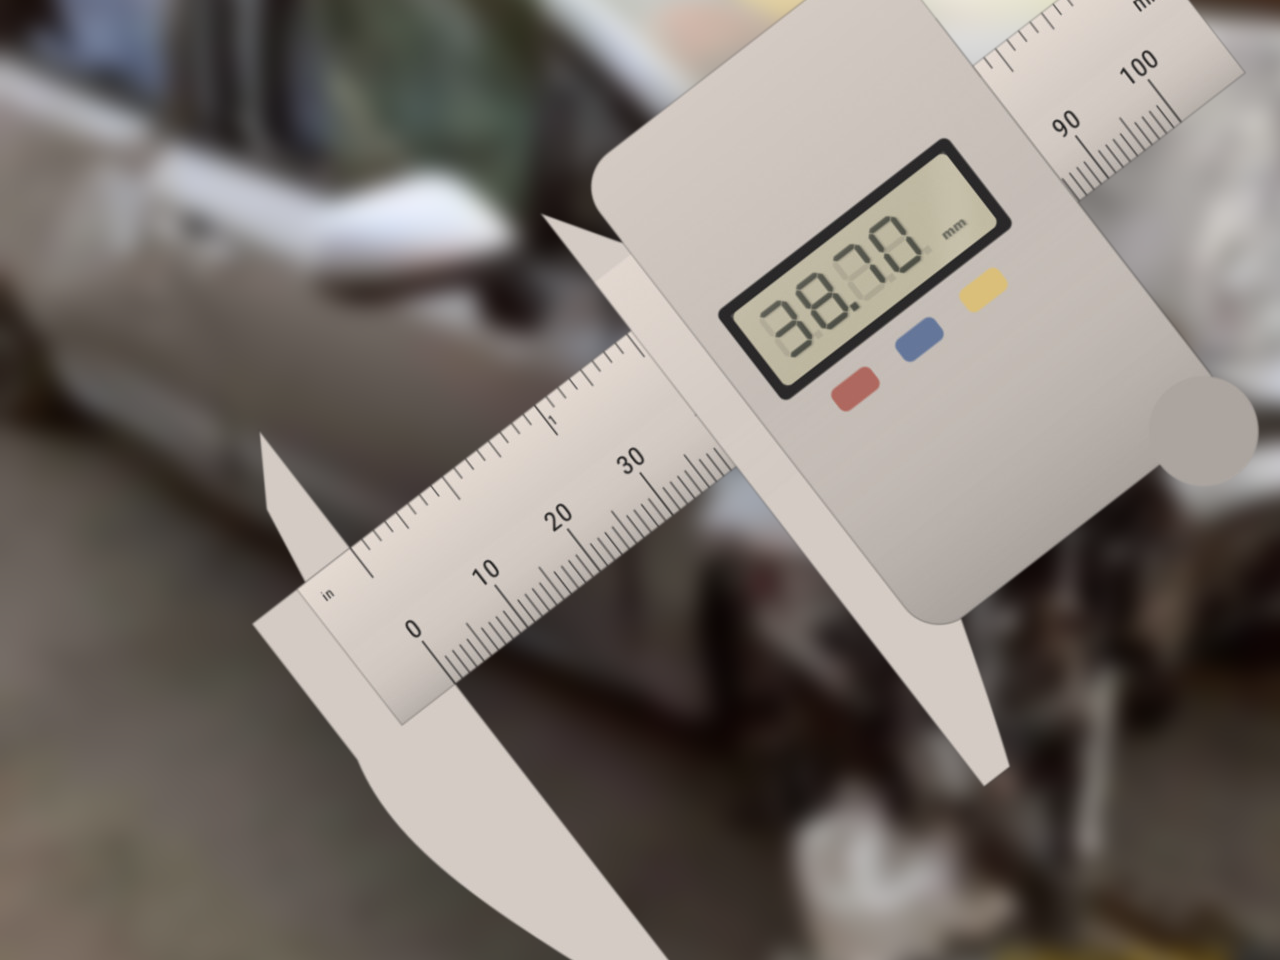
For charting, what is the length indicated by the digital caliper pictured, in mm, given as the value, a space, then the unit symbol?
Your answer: 38.70 mm
